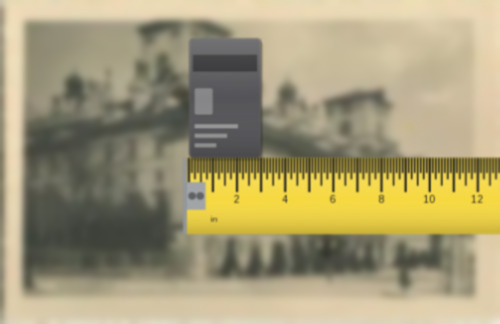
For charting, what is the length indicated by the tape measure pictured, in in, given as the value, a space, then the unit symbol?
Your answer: 3 in
